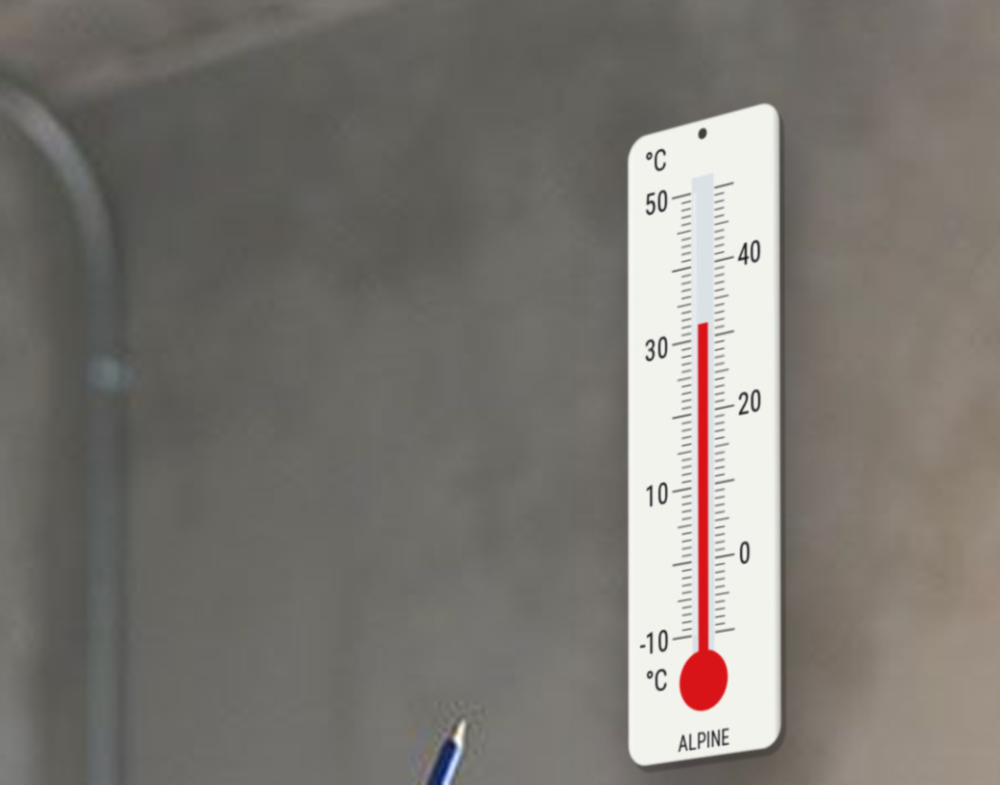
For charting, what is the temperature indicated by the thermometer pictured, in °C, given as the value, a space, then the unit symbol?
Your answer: 32 °C
